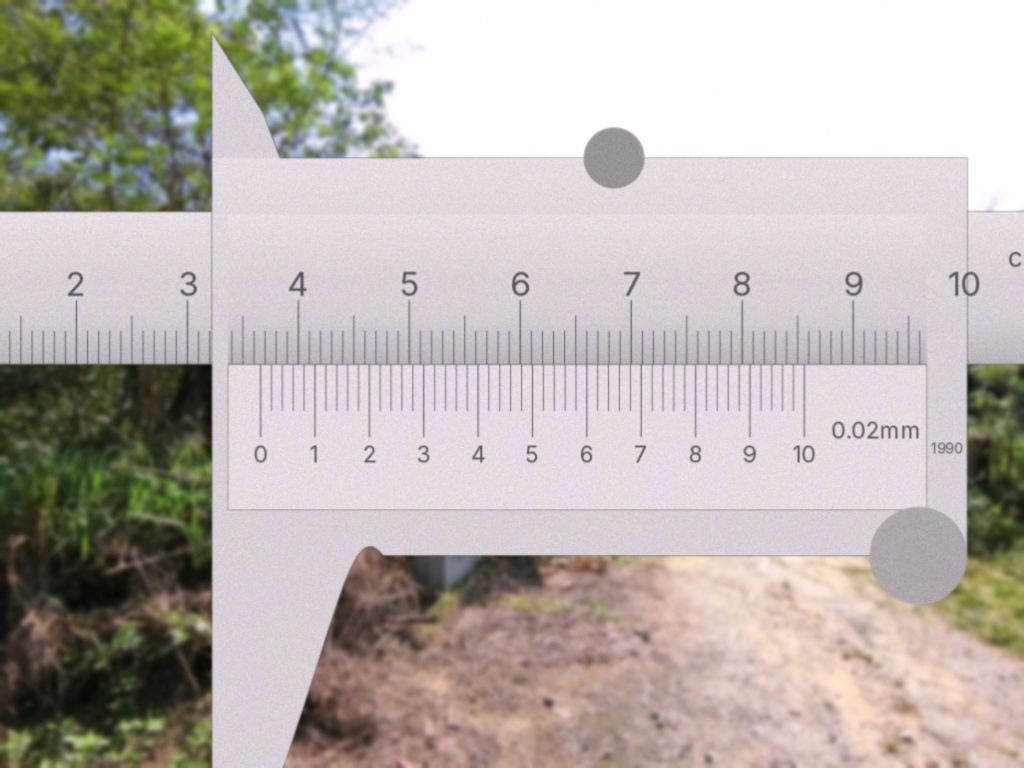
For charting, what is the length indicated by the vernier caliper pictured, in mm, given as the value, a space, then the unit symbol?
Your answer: 36.6 mm
